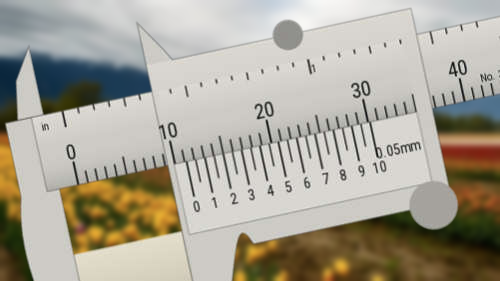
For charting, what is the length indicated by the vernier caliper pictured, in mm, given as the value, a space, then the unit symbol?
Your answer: 11.2 mm
